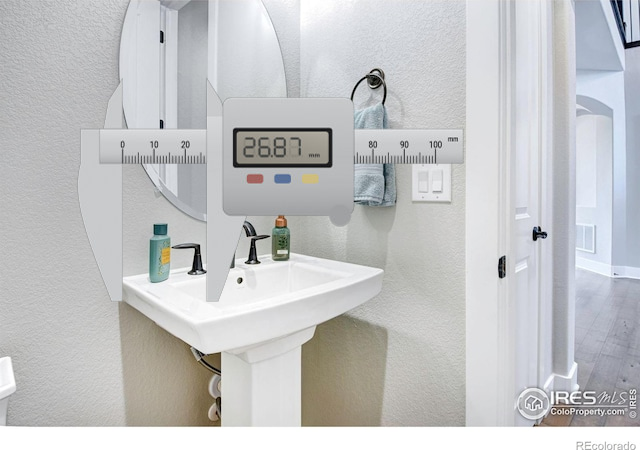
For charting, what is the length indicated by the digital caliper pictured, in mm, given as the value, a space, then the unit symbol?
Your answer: 26.87 mm
